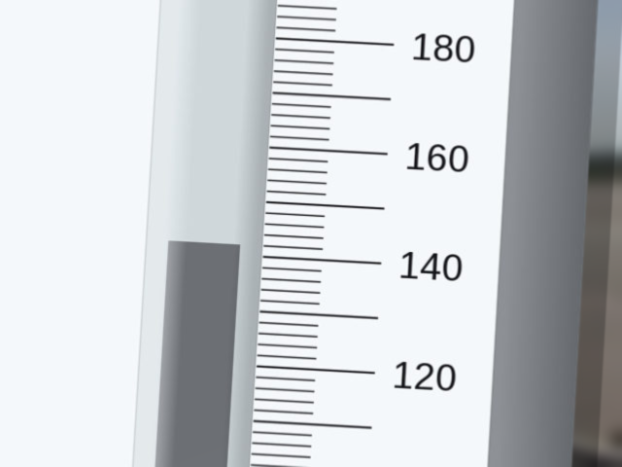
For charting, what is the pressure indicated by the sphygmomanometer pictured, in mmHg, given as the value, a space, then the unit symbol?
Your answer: 142 mmHg
